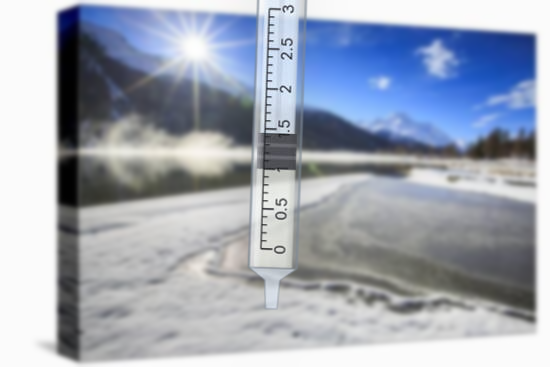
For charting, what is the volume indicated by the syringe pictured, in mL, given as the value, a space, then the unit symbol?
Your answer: 1 mL
